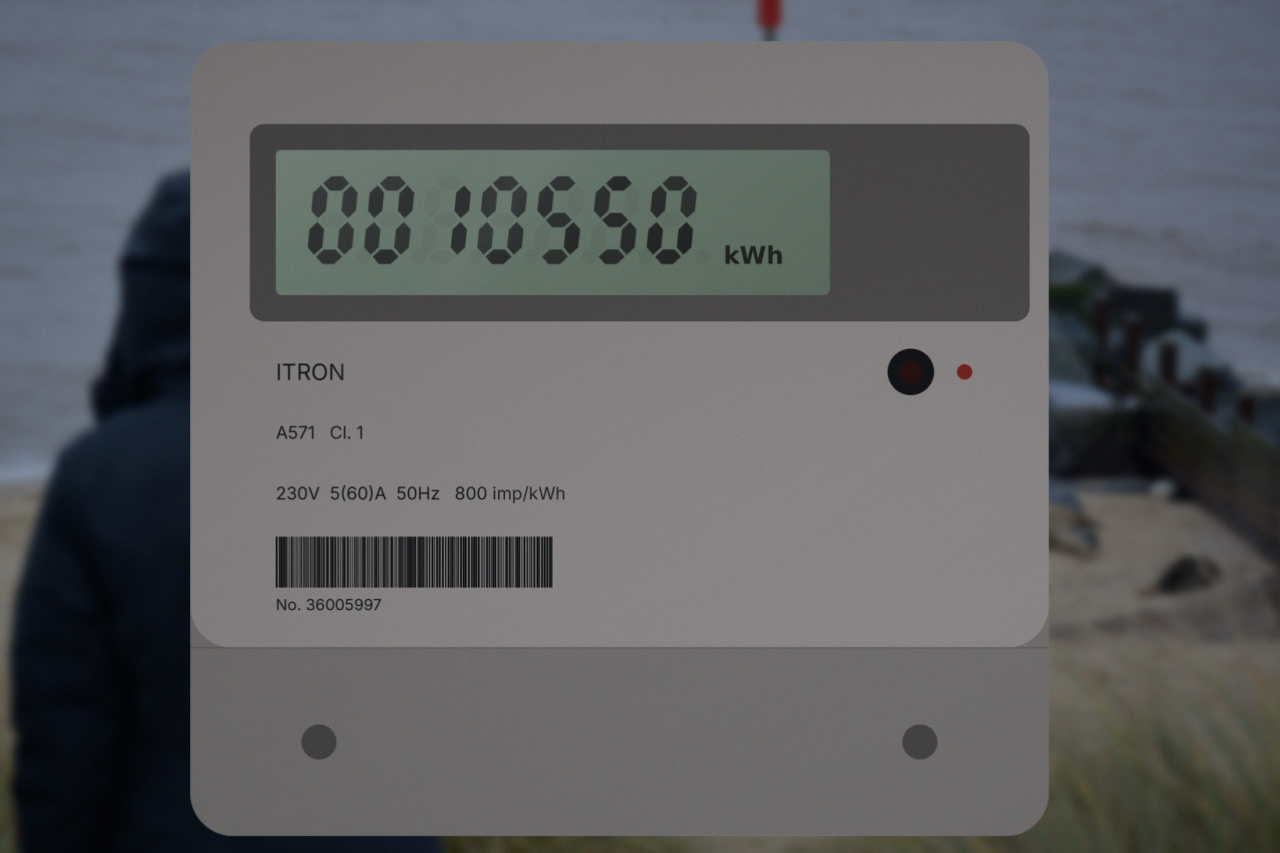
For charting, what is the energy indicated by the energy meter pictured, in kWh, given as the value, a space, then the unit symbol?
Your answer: 10550 kWh
